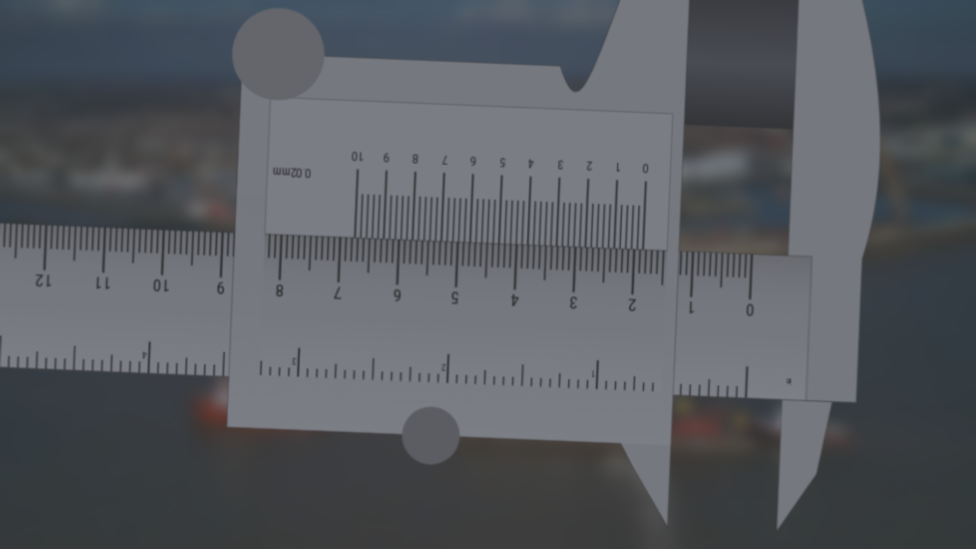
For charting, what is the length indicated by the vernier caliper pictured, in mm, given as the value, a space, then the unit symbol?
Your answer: 18.5 mm
